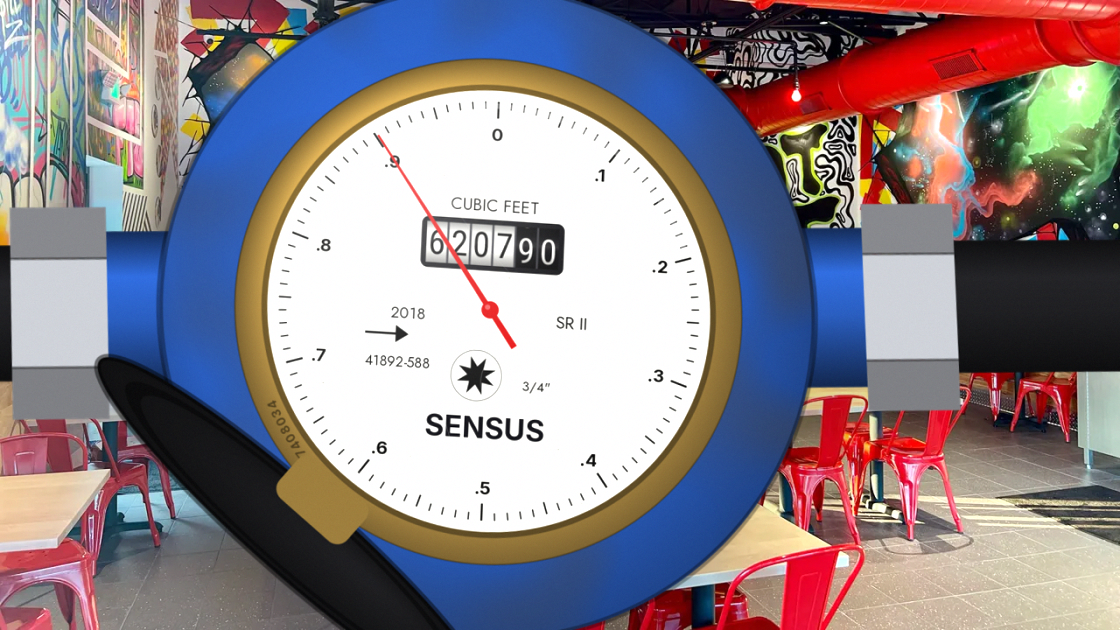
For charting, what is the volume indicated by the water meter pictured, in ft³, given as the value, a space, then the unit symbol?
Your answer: 620789.90 ft³
